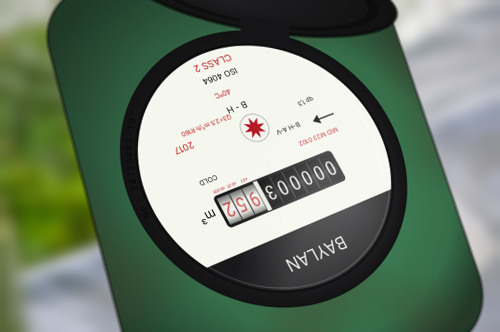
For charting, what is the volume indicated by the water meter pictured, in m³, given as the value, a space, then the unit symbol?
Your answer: 3.952 m³
